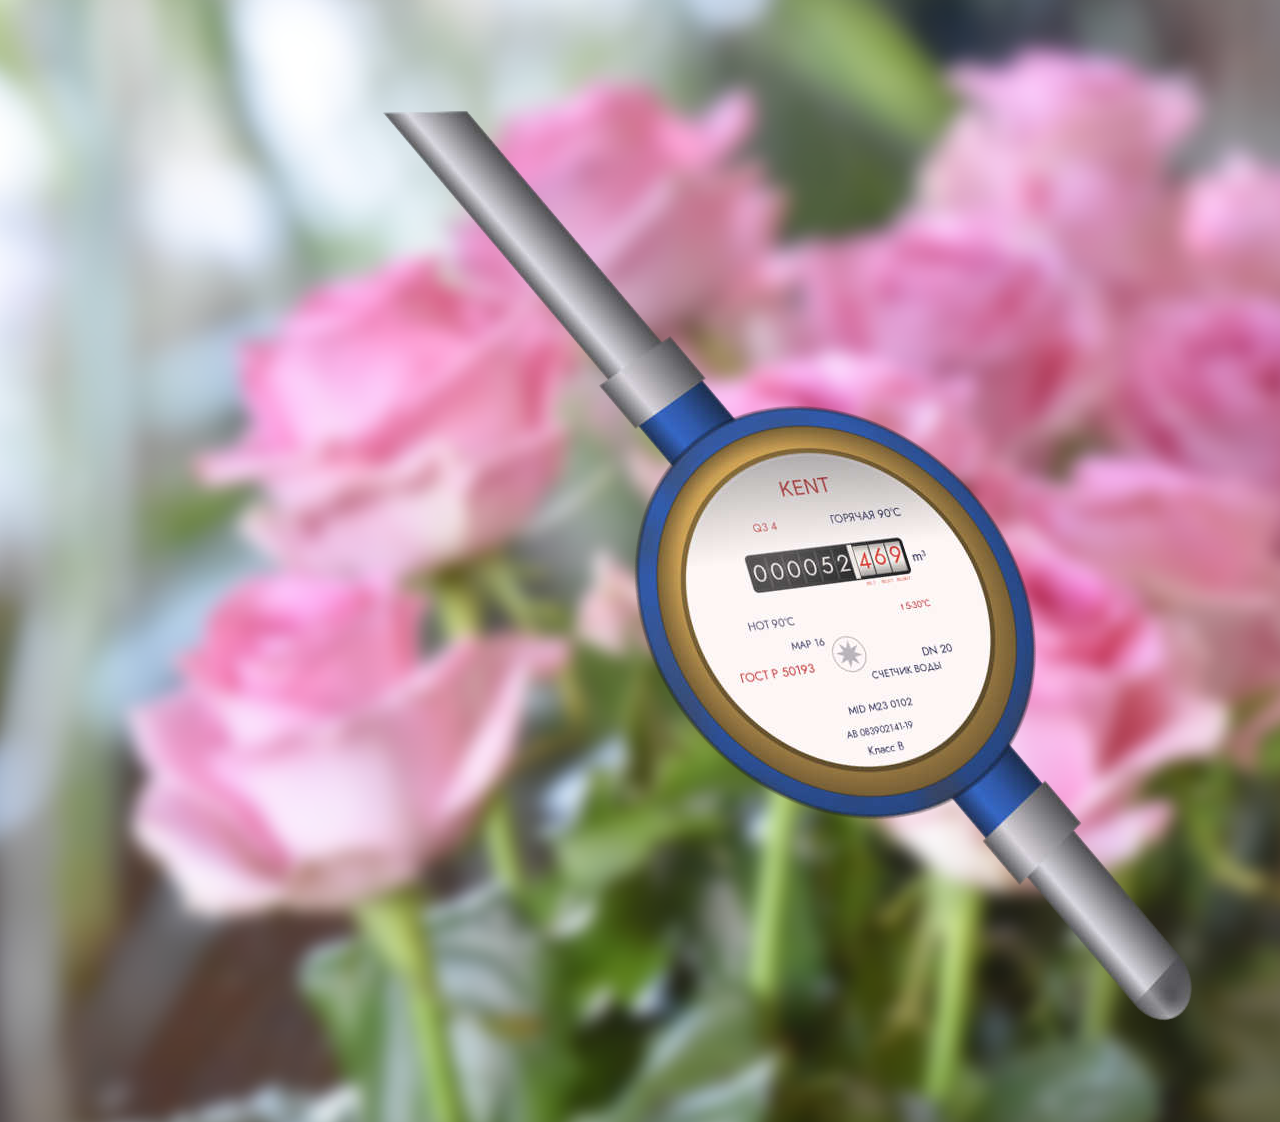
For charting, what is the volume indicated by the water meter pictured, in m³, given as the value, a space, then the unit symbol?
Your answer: 52.469 m³
